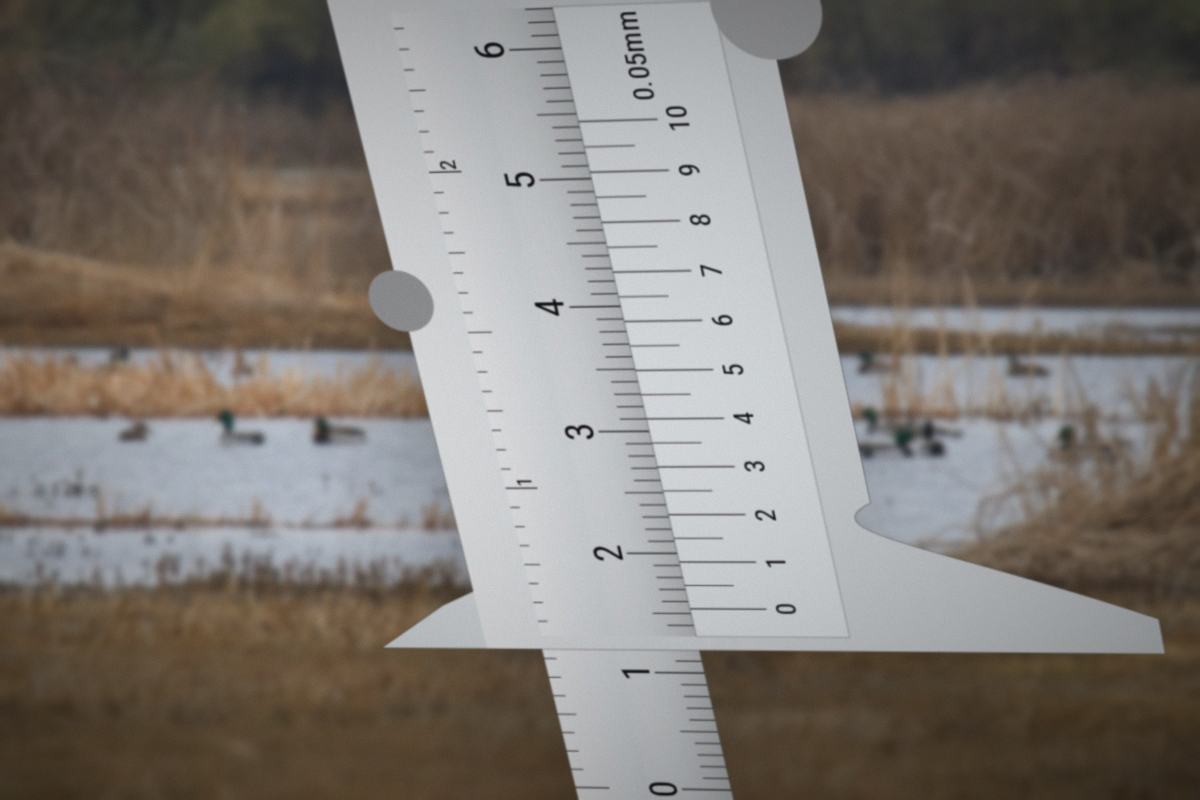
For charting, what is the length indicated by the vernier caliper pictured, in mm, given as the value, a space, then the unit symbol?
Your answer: 15.4 mm
